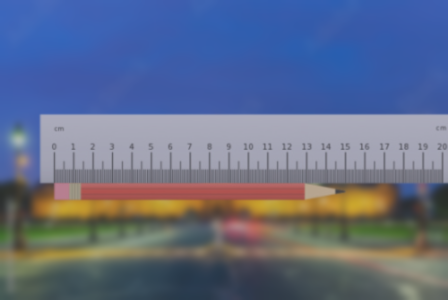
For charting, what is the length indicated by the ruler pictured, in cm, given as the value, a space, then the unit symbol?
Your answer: 15 cm
